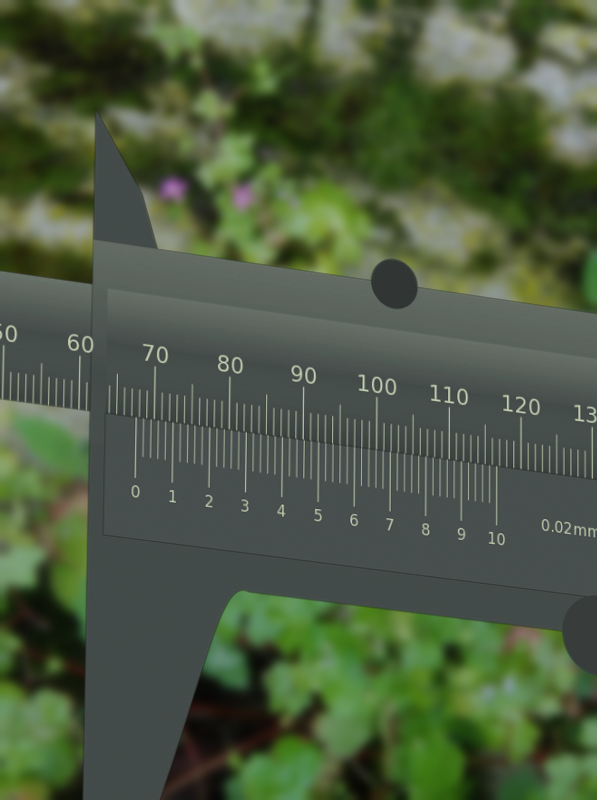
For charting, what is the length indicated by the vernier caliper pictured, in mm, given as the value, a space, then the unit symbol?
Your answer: 67.6 mm
